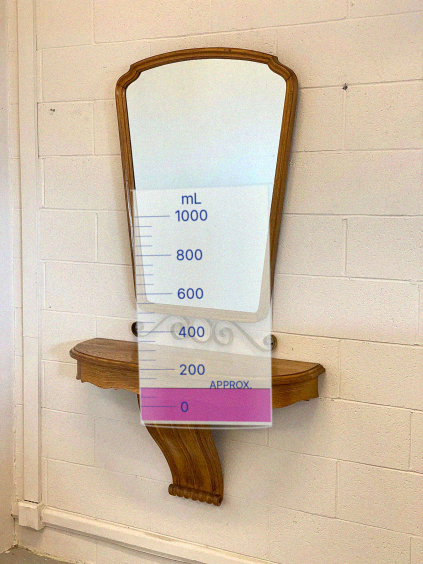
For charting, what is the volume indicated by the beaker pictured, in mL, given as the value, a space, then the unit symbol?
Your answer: 100 mL
